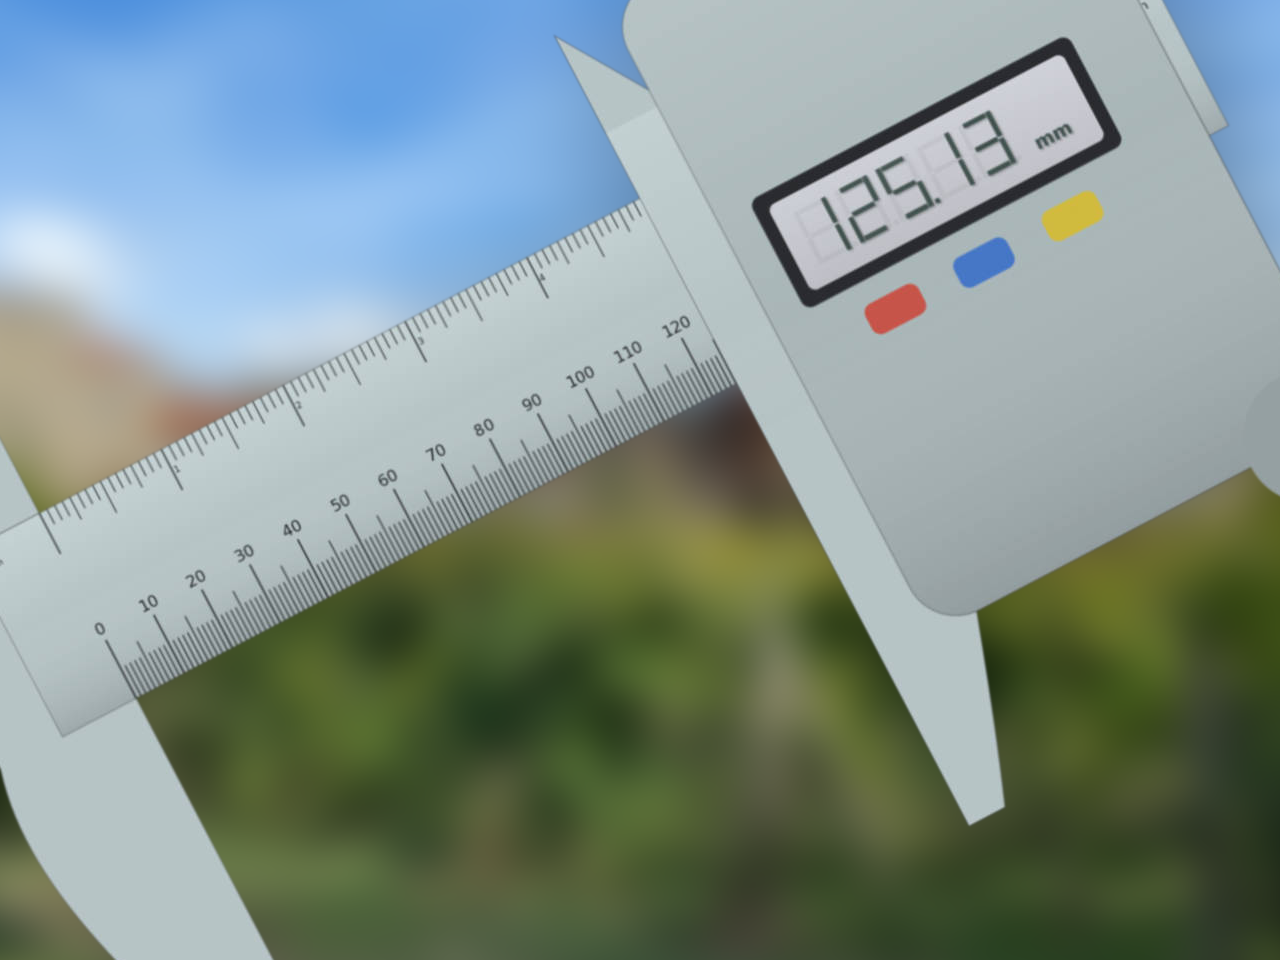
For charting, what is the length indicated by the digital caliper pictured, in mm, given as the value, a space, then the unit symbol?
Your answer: 125.13 mm
